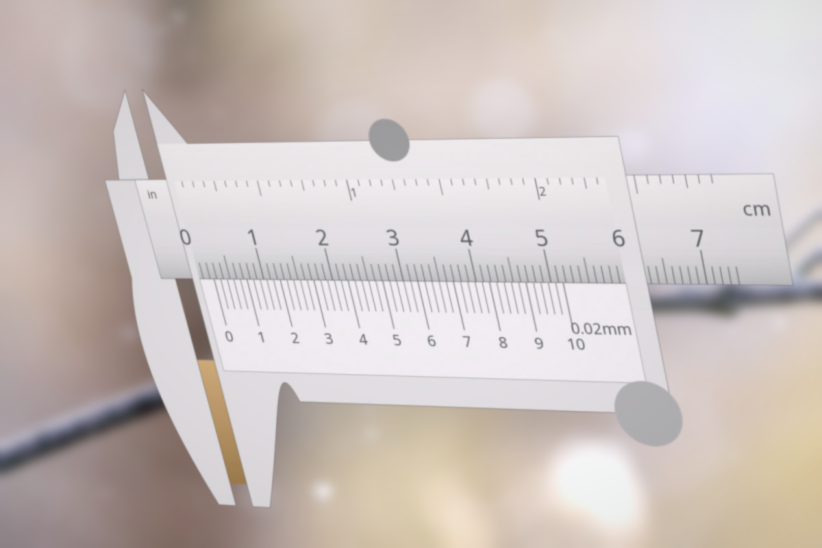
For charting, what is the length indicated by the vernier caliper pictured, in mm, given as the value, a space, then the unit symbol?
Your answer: 2.6 mm
